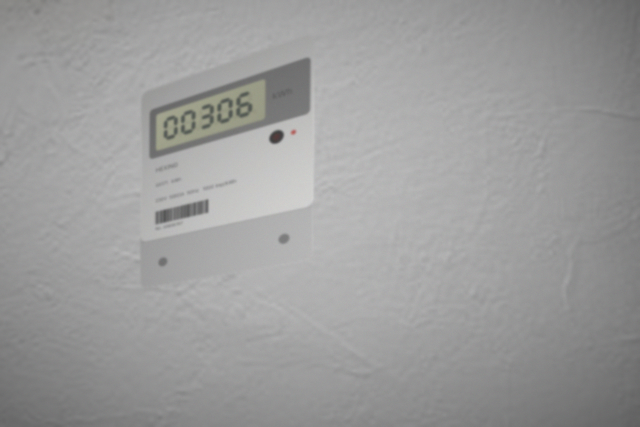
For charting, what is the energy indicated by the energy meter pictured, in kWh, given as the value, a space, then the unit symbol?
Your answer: 306 kWh
